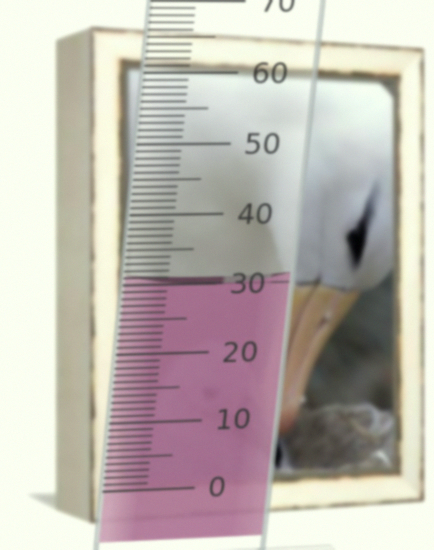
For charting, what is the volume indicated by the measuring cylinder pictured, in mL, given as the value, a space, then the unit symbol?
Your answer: 30 mL
